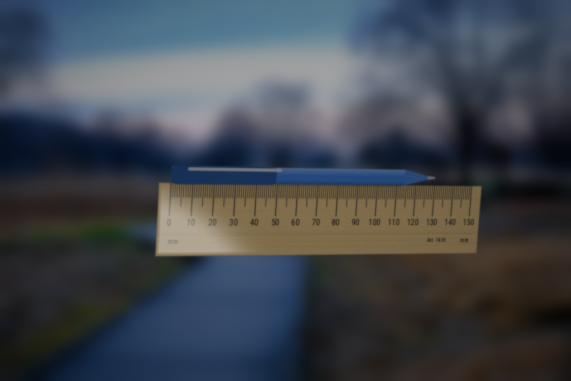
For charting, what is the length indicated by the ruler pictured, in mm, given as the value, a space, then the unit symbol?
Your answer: 130 mm
